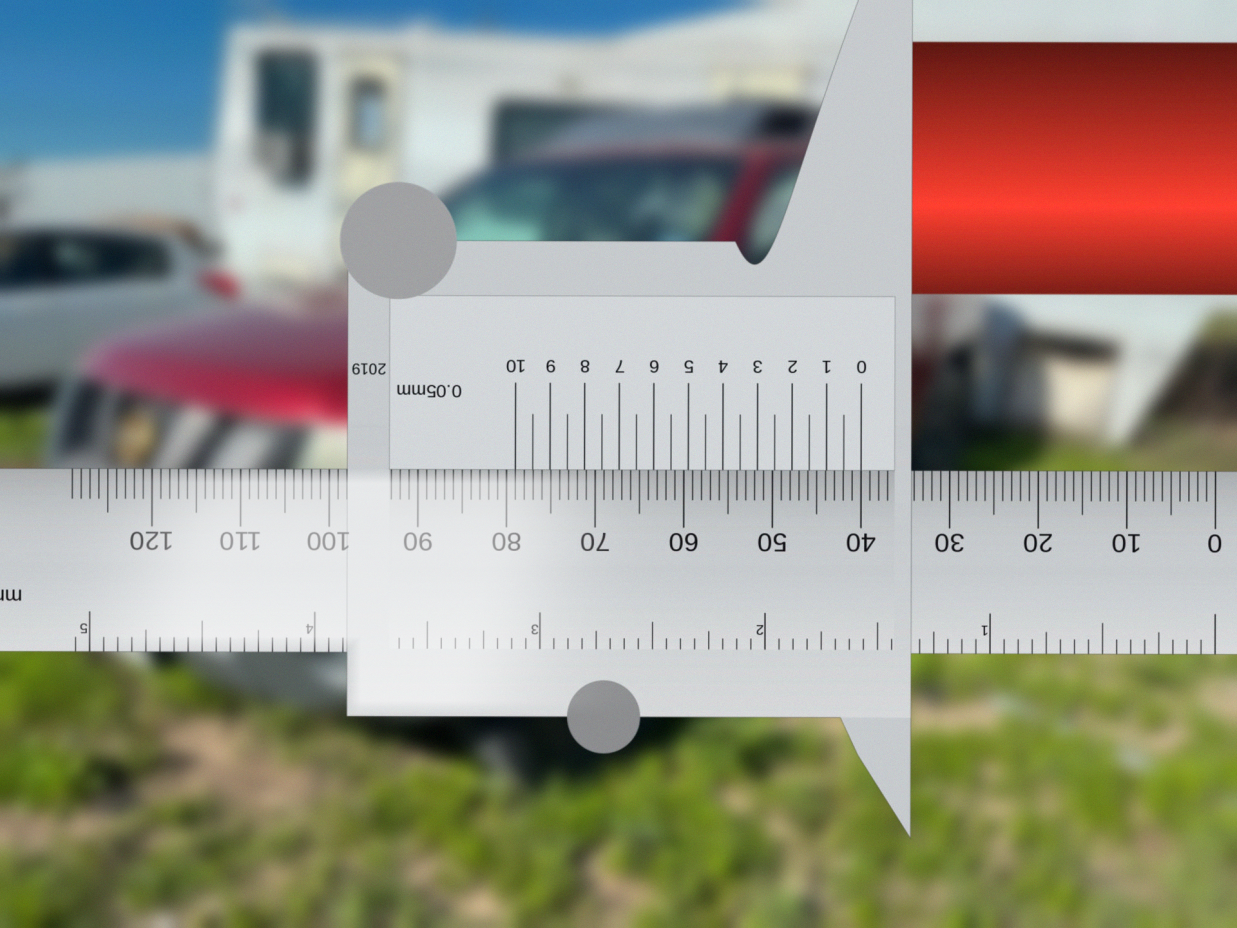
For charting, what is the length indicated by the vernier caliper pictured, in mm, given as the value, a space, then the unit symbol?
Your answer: 40.0 mm
